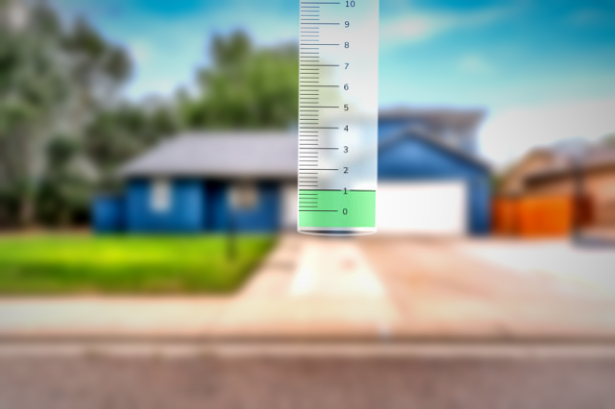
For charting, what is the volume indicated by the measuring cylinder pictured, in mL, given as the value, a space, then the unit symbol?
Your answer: 1 mL
